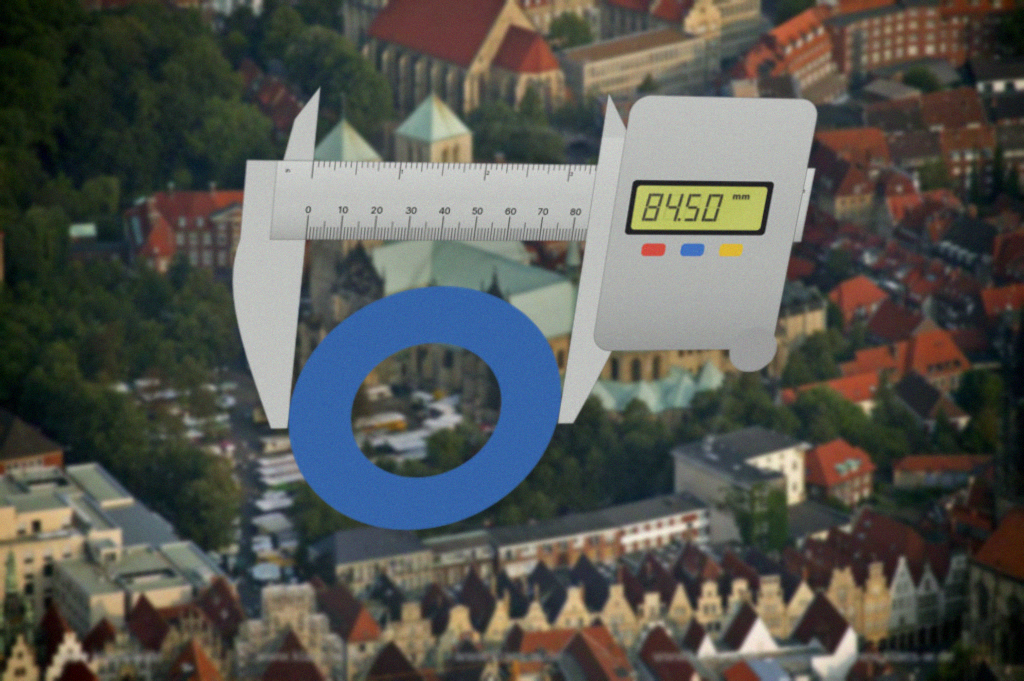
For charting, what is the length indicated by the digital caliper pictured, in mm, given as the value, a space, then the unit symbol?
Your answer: 84.50 mm
